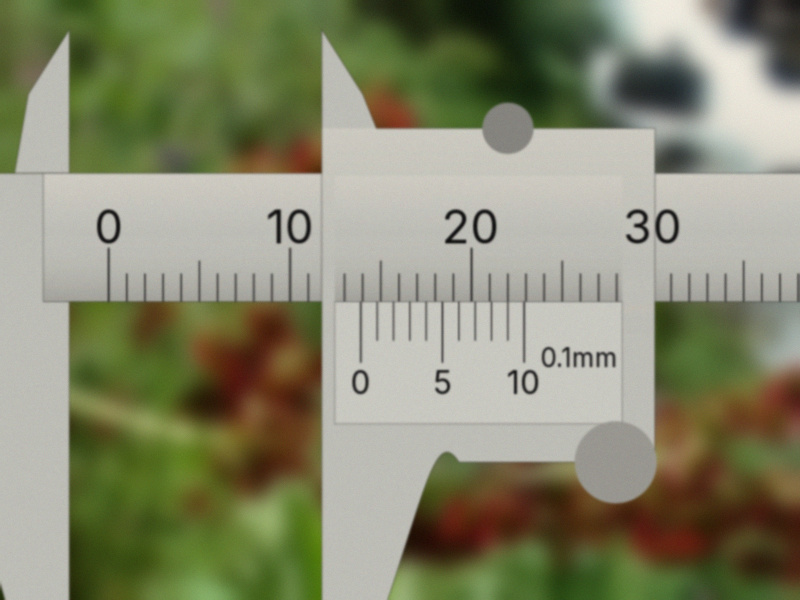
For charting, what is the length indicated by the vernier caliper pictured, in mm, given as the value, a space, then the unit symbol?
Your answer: 13.9 mm
